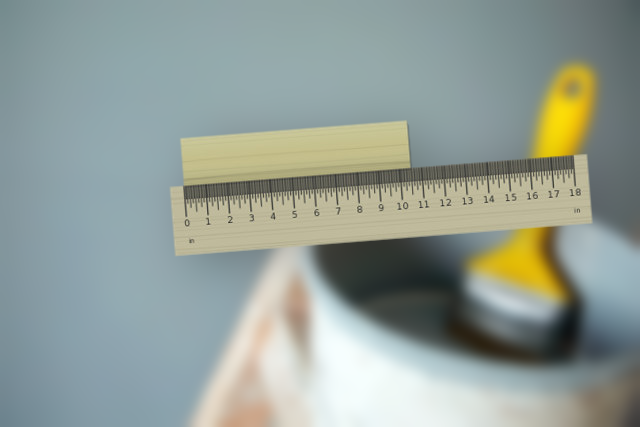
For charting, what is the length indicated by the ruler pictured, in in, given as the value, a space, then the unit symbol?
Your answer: 10.5 in
